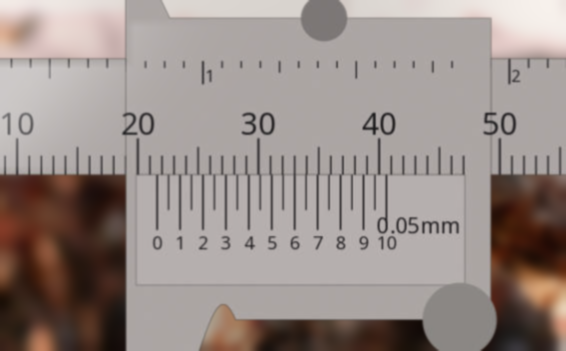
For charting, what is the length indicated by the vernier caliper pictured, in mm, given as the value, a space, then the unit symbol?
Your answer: 21.6 mm
